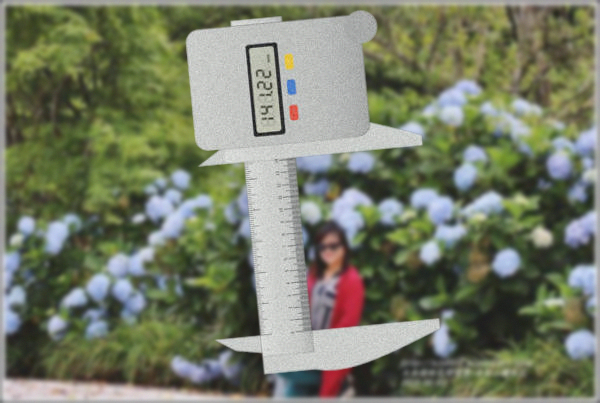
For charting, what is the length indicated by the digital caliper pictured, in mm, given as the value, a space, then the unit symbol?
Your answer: 141.22 mm
